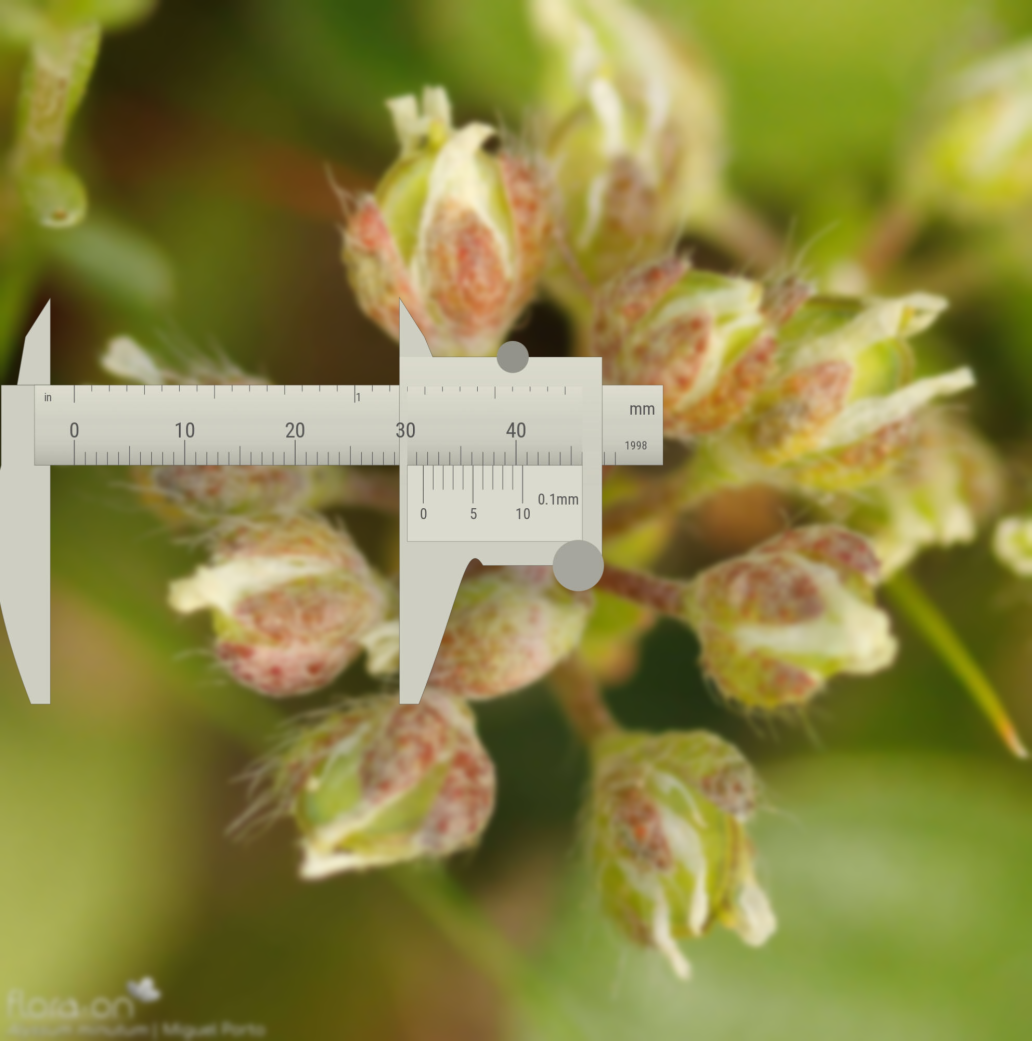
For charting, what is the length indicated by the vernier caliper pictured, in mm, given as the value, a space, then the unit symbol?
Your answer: 31.6 mm
